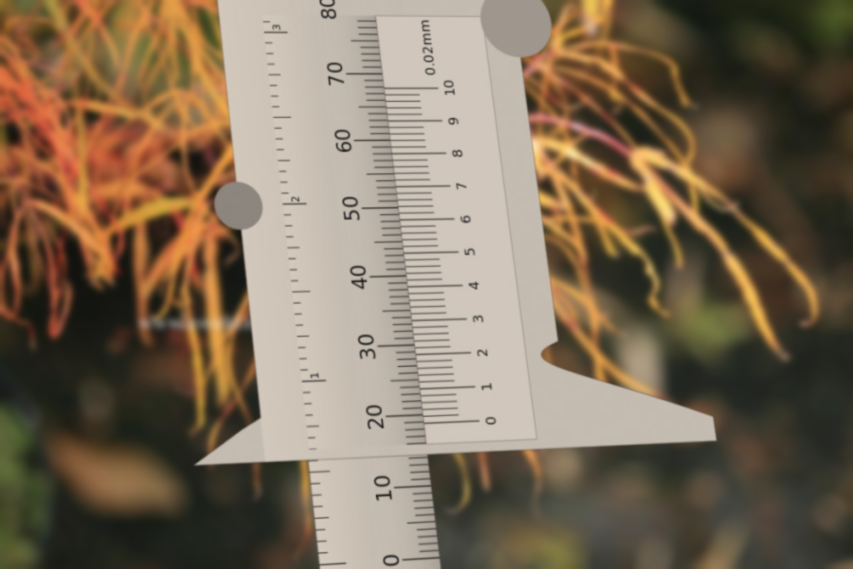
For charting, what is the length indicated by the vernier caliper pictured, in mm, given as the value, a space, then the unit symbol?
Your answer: 18.8 mm
